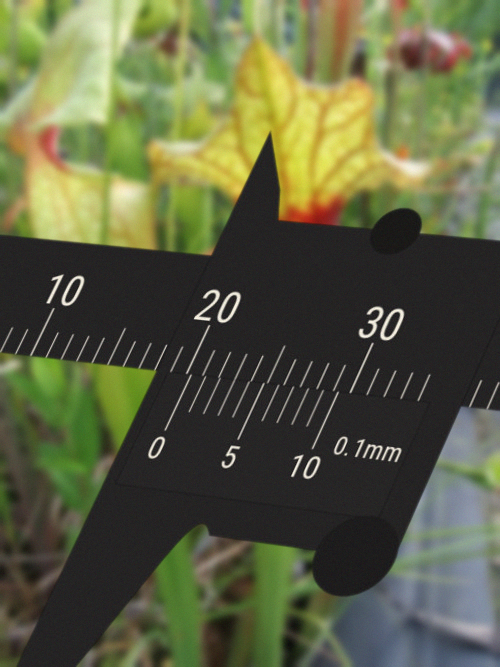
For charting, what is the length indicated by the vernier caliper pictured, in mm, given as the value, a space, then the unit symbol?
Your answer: 20.3 mm
